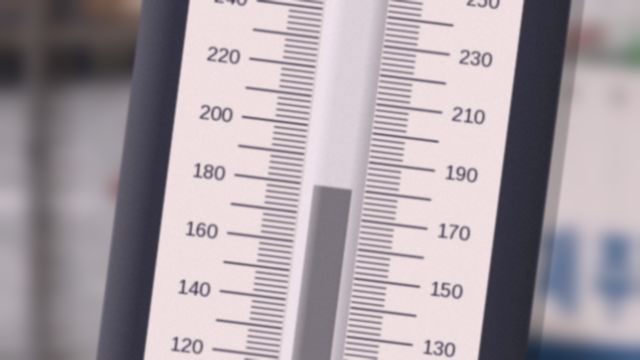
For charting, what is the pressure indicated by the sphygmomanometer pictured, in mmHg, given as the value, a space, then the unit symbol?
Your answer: 180 mmHg
